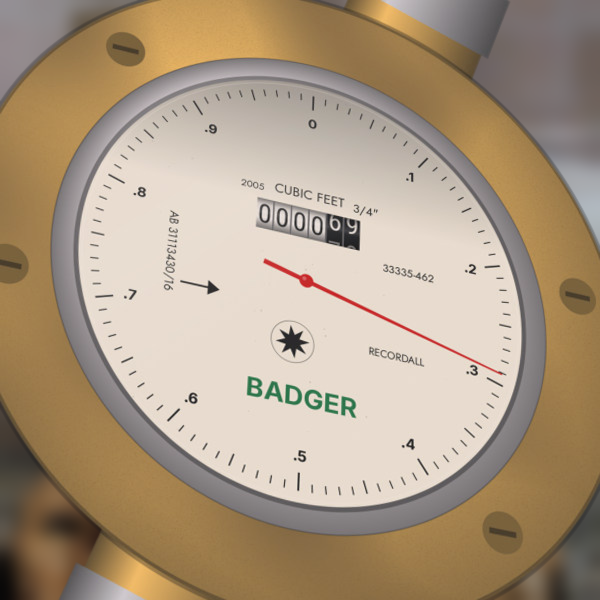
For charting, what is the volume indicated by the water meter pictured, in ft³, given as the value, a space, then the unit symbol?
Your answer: 69.29 ft³
